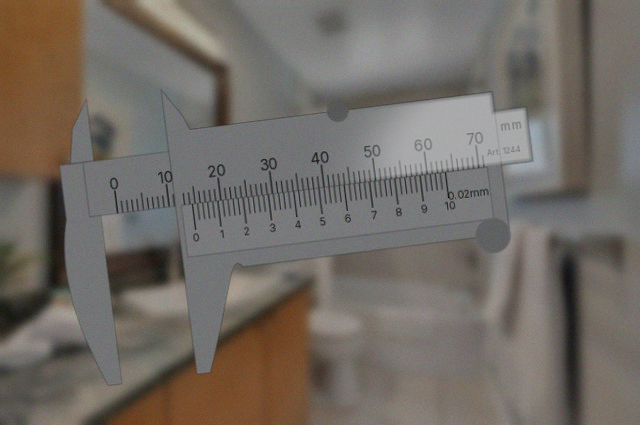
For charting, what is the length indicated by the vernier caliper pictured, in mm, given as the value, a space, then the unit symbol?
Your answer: 14.5 mm
